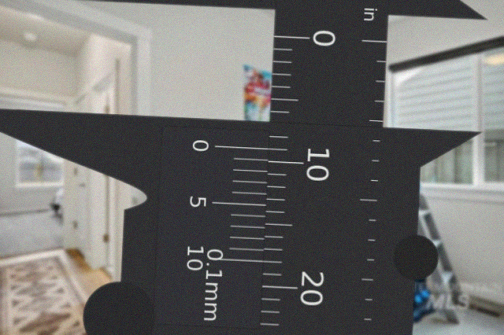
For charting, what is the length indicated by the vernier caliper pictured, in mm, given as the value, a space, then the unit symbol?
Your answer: 9.0 mm
